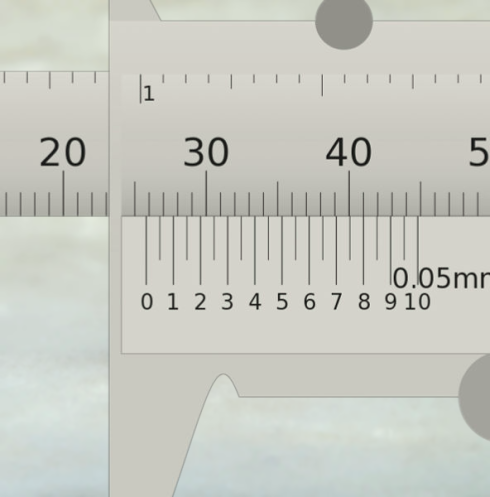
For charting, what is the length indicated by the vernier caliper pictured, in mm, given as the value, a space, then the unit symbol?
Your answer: 25.8 mm
